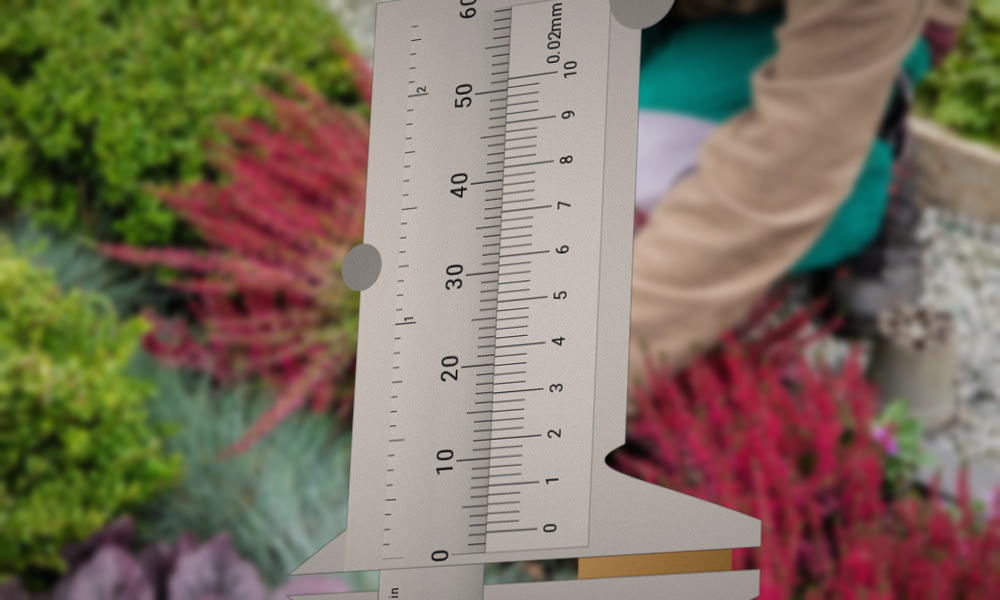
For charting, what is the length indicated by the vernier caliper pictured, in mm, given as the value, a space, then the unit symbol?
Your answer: 2.2 mm
